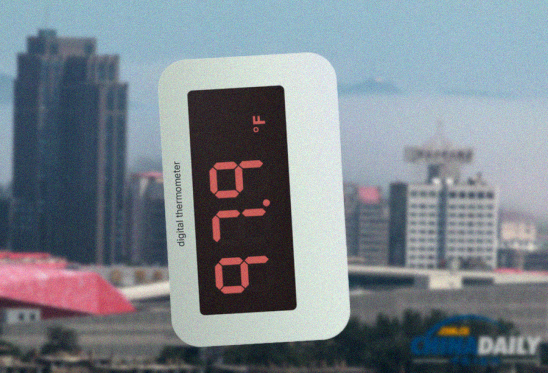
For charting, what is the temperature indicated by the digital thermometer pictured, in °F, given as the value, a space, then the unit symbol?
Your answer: 97.9 °F
